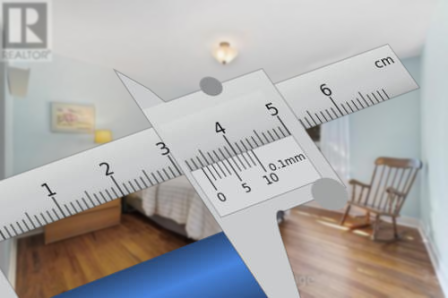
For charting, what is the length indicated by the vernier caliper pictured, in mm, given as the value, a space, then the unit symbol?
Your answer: 33.6 mm
